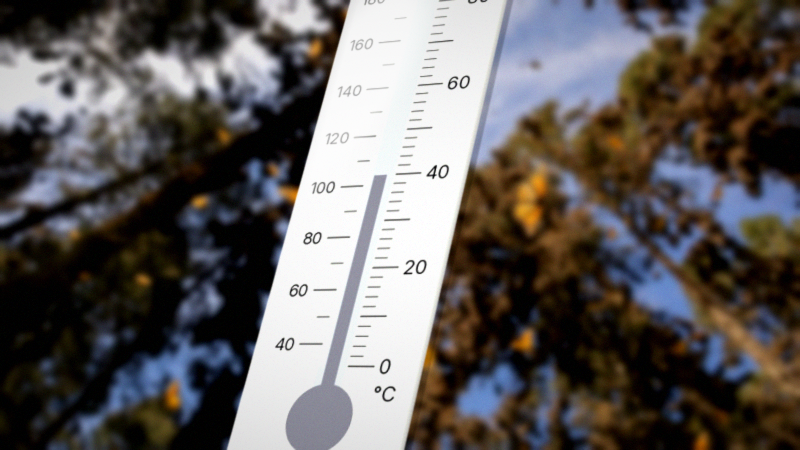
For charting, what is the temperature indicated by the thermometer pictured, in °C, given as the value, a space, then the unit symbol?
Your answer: 40 °C
